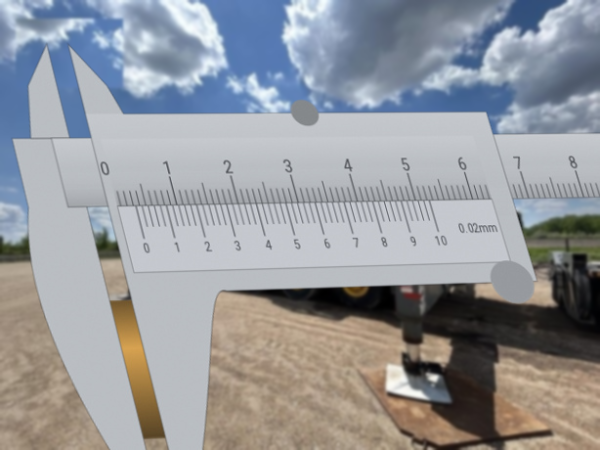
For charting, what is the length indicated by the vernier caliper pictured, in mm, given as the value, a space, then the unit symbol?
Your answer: 3.4 mm
